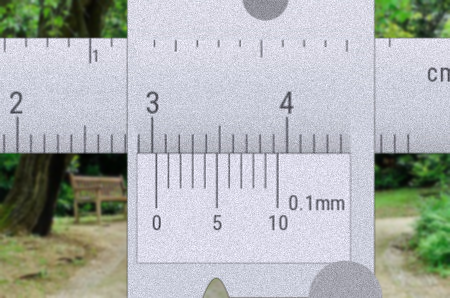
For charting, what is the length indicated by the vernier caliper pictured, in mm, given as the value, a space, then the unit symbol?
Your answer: 30.3 mm
